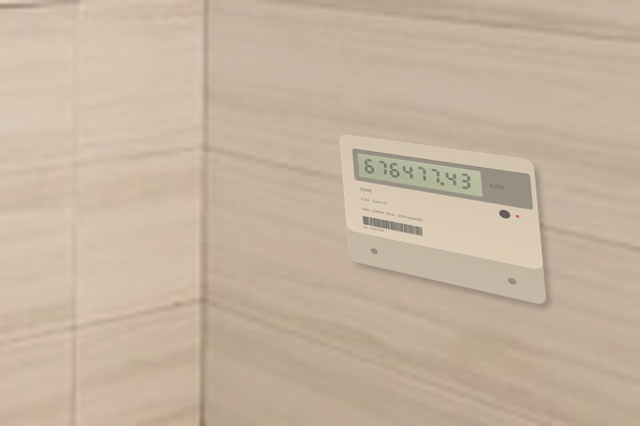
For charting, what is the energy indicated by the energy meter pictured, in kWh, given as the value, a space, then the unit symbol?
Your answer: 676477.43 kWh
